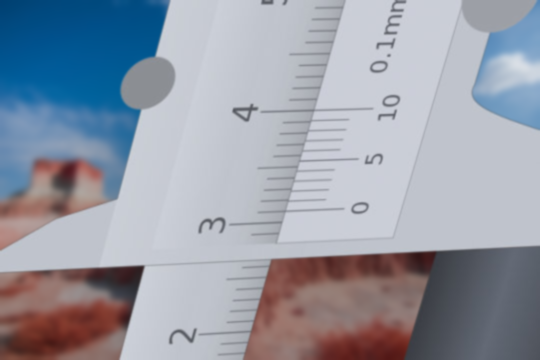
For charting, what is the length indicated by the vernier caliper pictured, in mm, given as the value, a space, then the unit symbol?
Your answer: 31.0 mm
